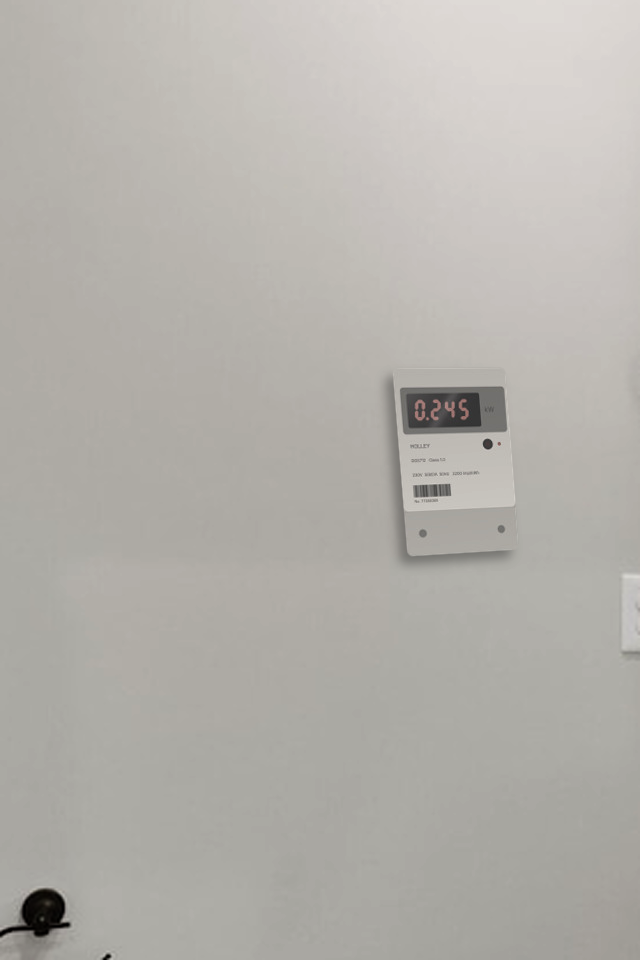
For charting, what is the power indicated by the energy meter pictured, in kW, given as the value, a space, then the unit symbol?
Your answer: 0.245 kW
